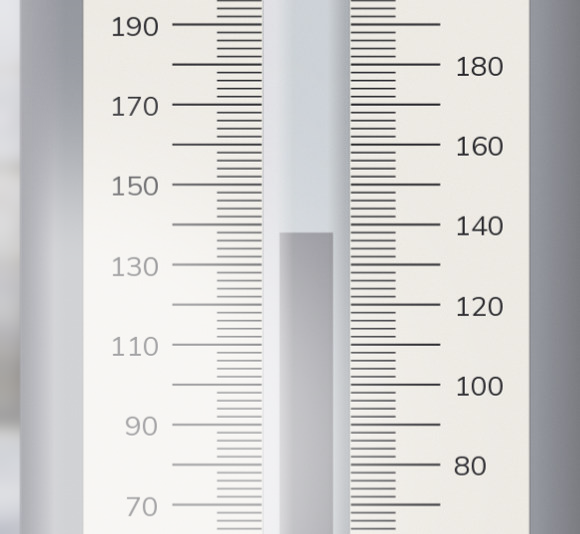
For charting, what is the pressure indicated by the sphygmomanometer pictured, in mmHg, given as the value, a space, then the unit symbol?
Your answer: 138 mmHg
